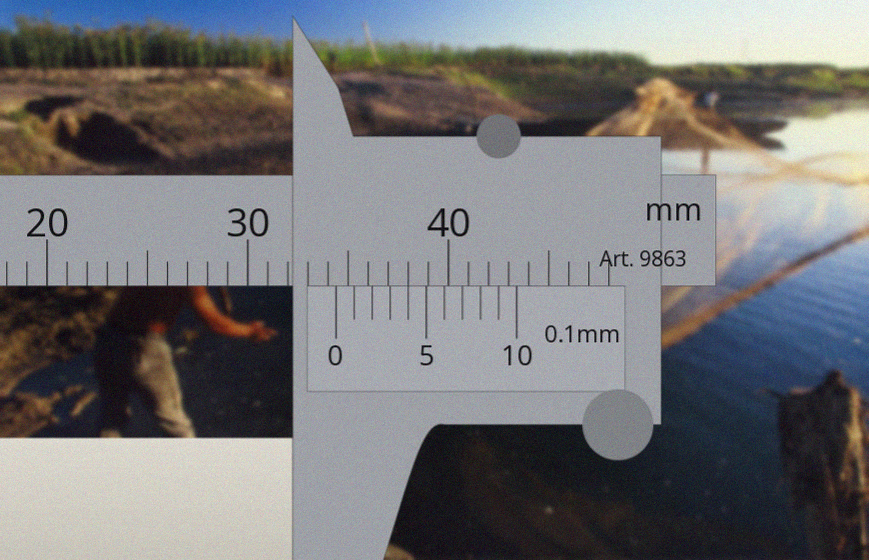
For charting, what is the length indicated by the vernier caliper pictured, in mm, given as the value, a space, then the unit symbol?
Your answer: 34.4 mm
